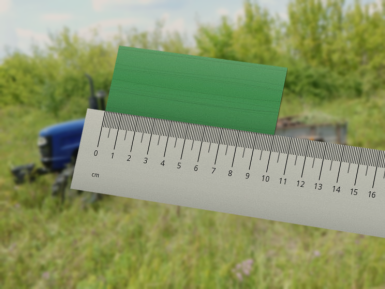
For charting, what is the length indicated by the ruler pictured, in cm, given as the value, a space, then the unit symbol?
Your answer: 10 cm
